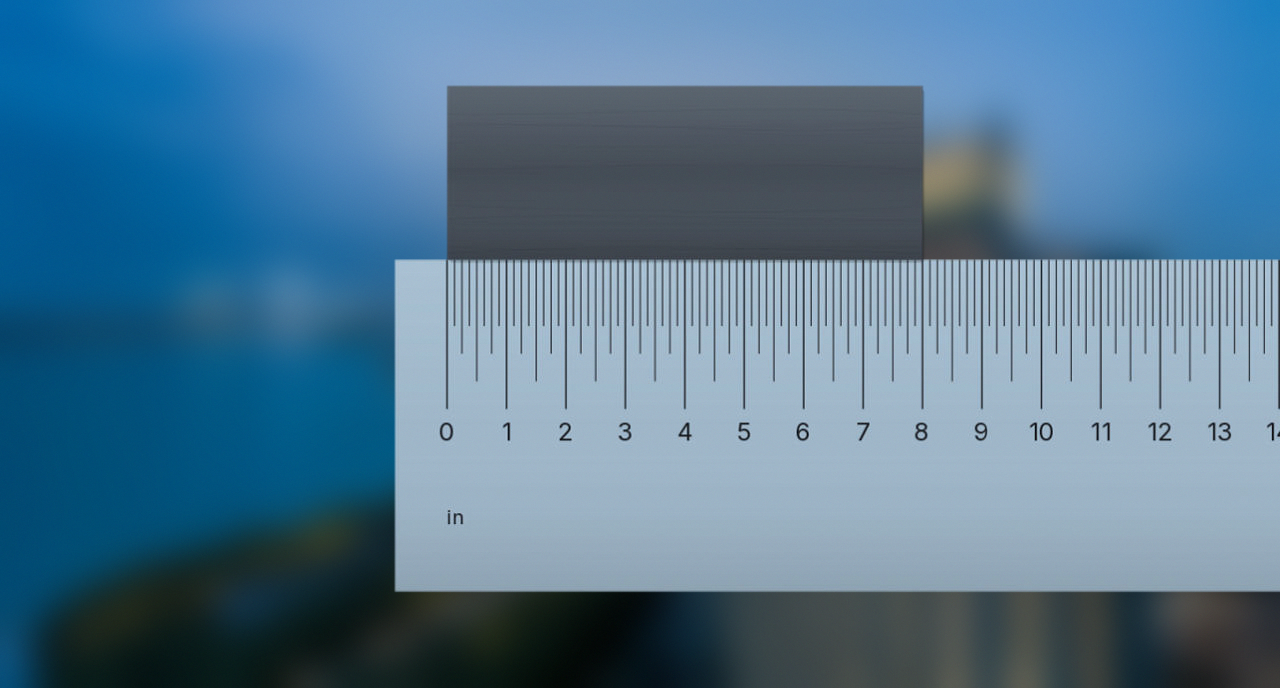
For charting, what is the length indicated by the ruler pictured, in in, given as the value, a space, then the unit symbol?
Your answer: 8 in
